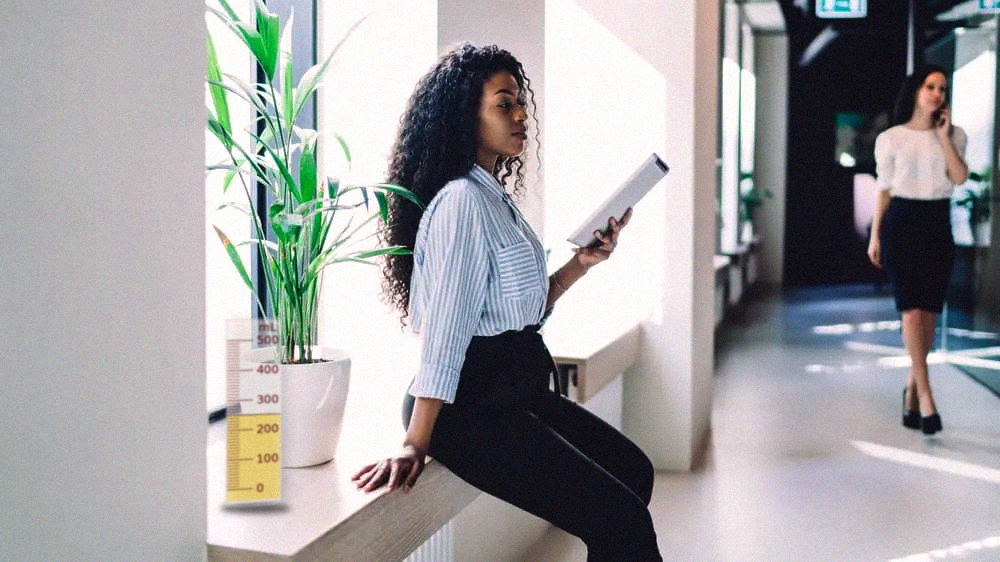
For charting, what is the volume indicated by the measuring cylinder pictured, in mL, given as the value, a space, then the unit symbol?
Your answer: 250 mL
